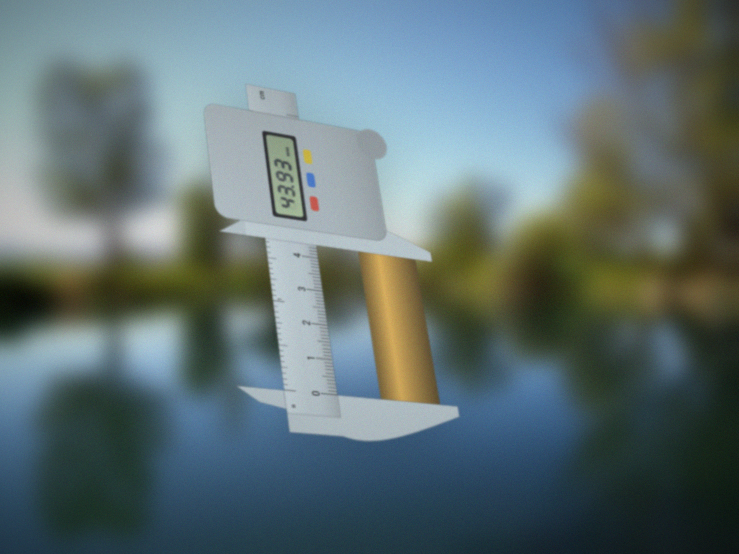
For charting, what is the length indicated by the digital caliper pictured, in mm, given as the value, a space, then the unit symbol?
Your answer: 43.93 mm
